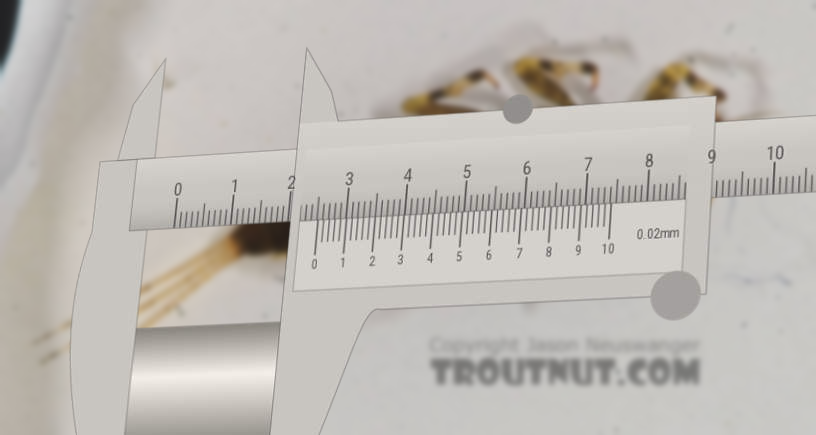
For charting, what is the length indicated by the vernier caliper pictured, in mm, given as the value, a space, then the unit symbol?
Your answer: 25.2 mm
